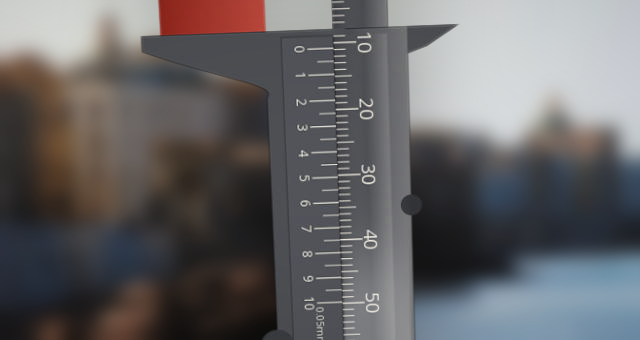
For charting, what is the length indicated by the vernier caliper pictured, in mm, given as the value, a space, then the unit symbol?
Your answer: 10.8 mm
